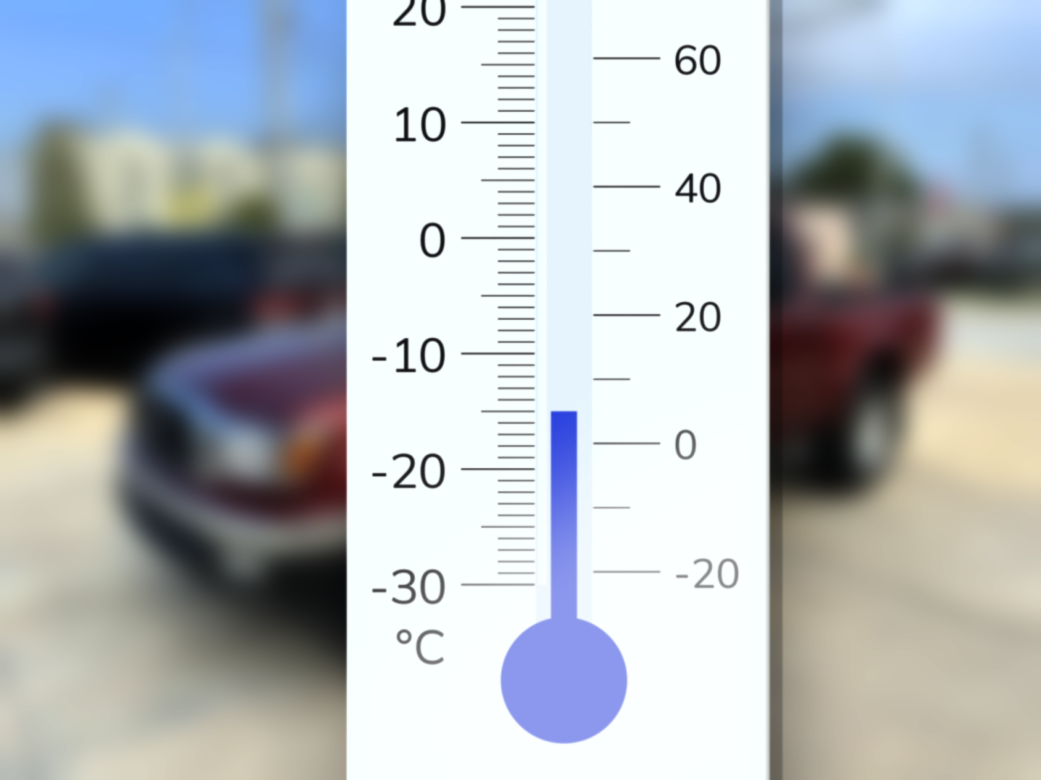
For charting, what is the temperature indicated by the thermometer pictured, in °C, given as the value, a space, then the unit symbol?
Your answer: -15 °C
